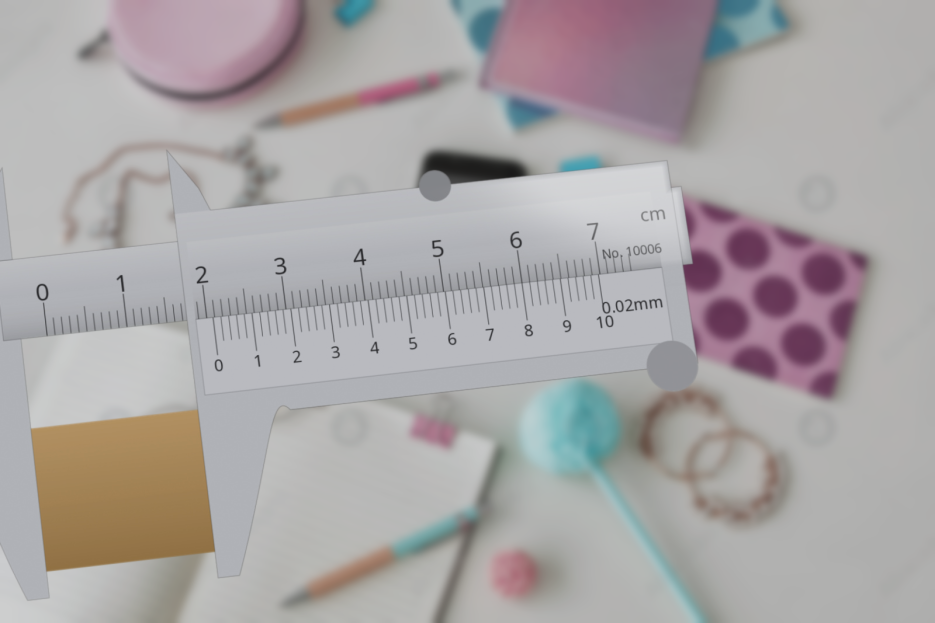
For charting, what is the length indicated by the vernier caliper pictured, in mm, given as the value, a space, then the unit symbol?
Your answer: 20.8 mm
